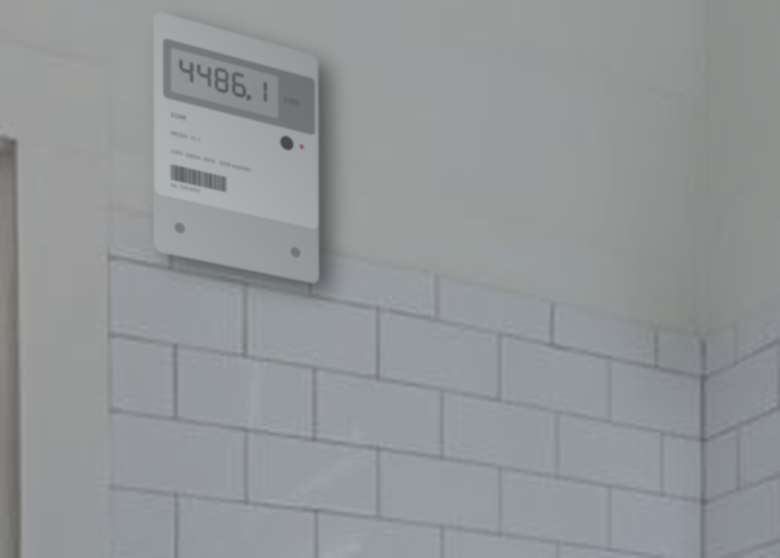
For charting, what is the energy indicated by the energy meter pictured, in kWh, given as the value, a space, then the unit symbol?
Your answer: 4486.1 kWh
